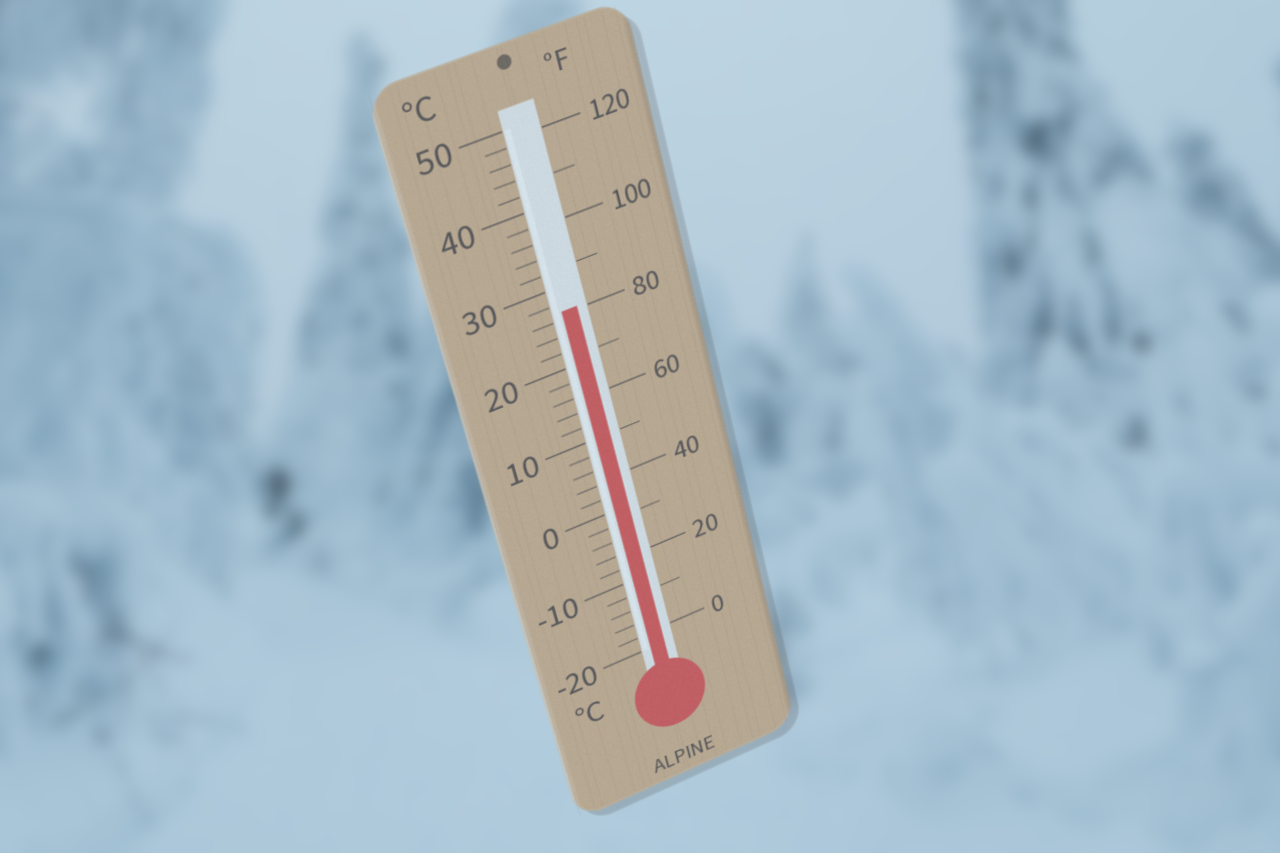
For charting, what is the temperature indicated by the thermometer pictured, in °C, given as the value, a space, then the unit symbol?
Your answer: 27 °C
